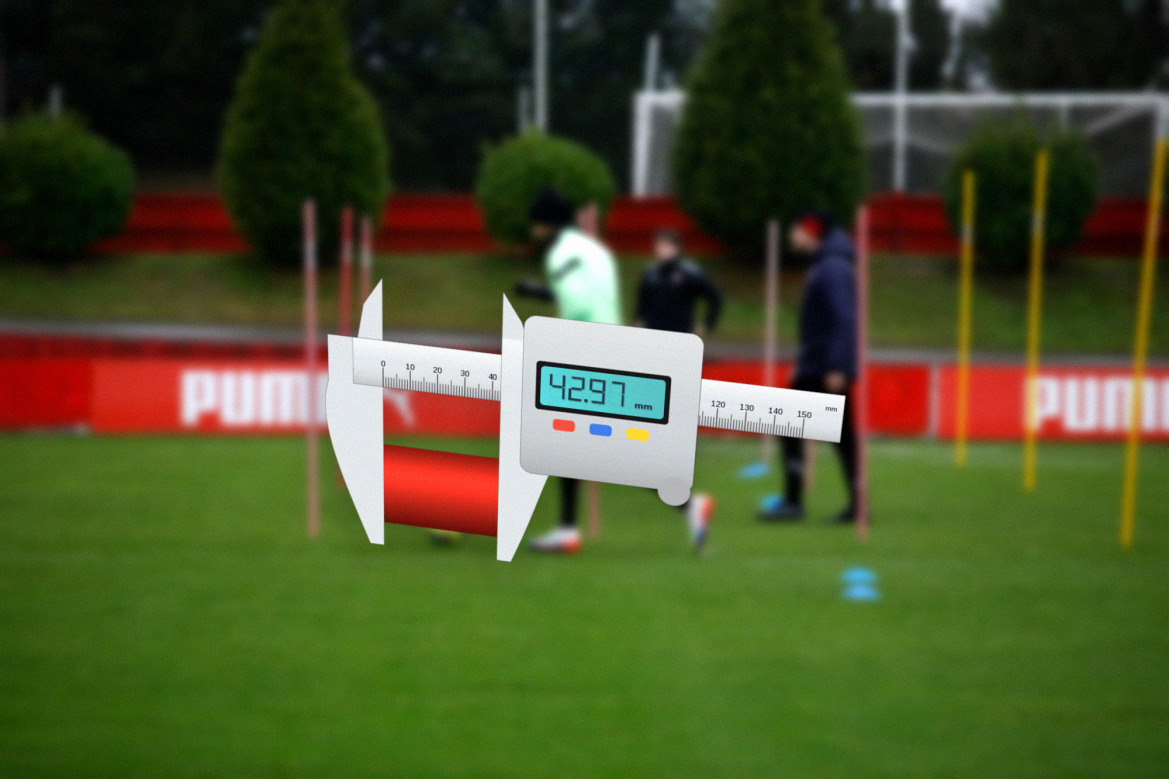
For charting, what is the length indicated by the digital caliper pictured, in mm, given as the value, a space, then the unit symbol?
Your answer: 42.97 mm
